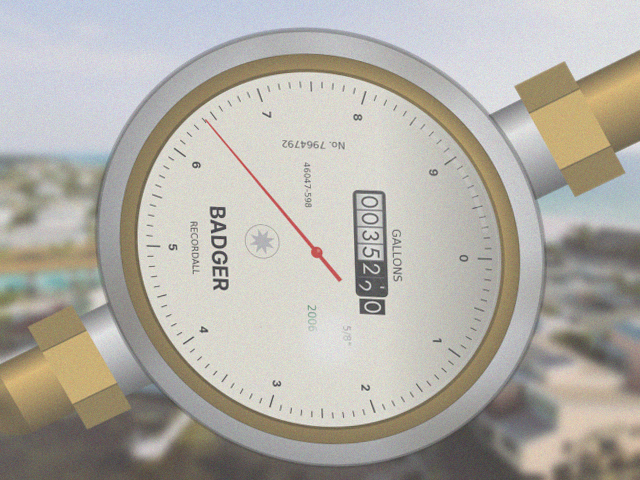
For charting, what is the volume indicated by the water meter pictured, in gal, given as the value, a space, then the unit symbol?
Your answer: 35216.4 gal
